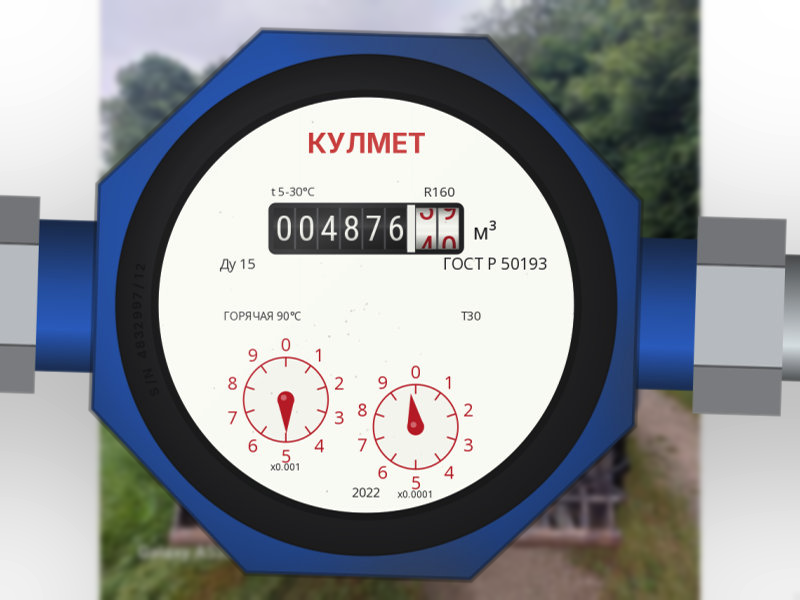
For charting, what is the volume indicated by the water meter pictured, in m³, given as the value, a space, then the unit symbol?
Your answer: 4876.3949 m³
